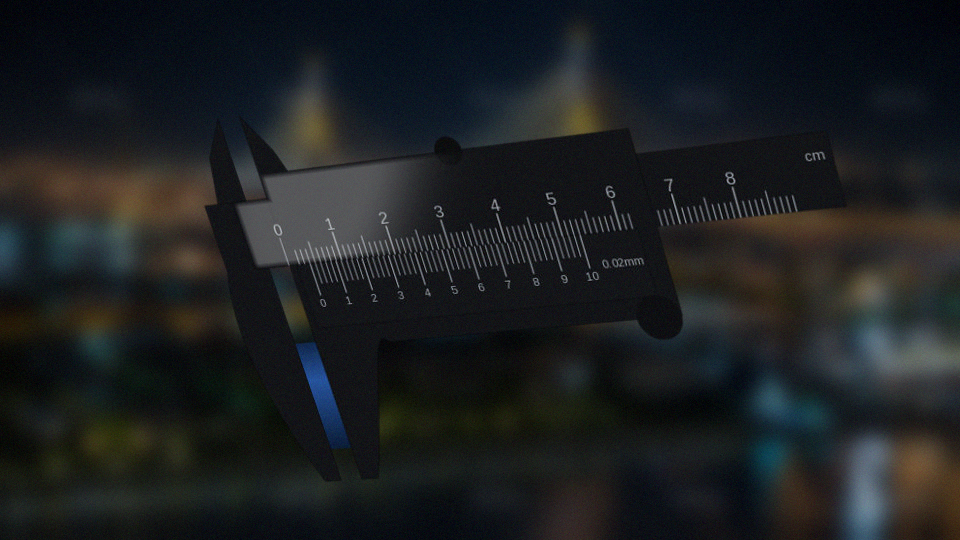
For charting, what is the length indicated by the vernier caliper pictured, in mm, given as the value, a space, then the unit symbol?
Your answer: 4.0 mm
